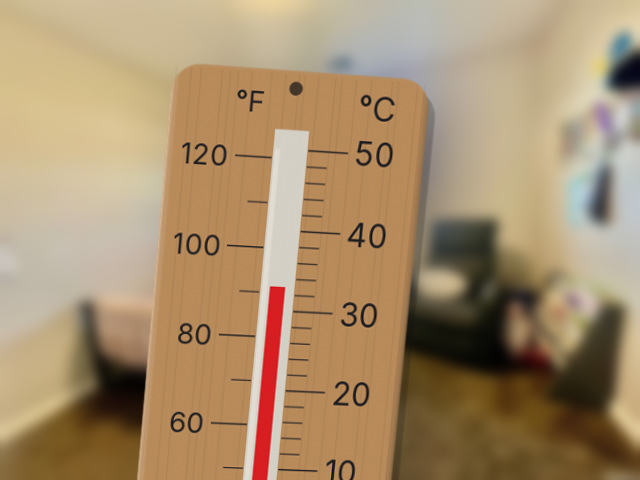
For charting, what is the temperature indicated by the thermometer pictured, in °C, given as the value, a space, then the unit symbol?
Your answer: 33 °C
